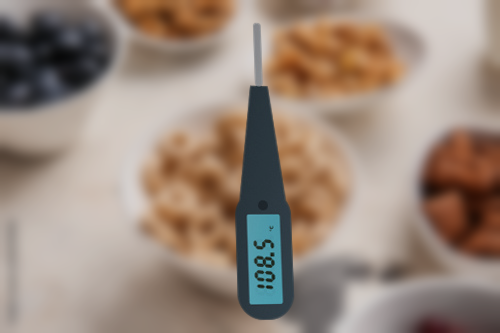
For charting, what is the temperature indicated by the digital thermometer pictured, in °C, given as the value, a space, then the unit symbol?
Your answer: 108.5 °C
